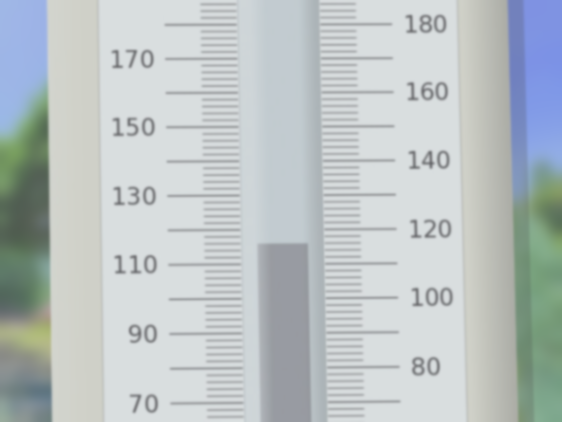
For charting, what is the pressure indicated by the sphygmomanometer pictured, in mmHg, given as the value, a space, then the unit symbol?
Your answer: 116 mmHg
